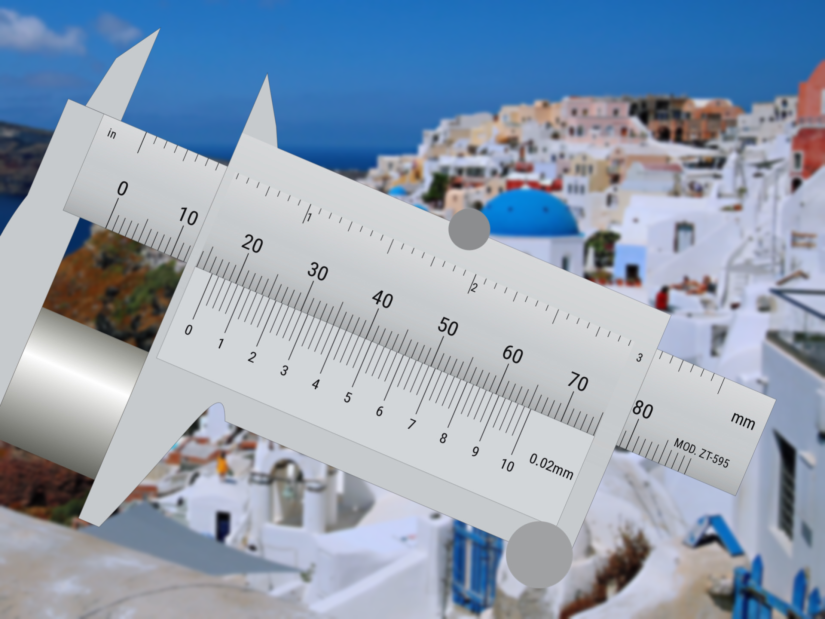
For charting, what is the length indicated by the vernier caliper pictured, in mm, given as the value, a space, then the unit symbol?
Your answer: 16.4 mm
